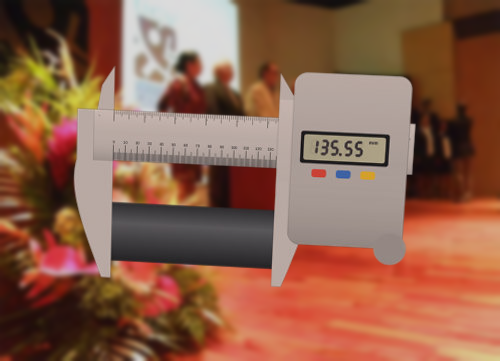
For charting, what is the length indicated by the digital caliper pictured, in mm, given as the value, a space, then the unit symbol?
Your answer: 135.55 mm
